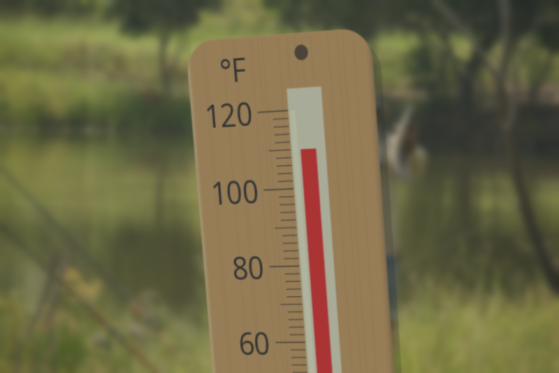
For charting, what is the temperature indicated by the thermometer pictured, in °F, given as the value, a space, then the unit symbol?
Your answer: 110 °F
